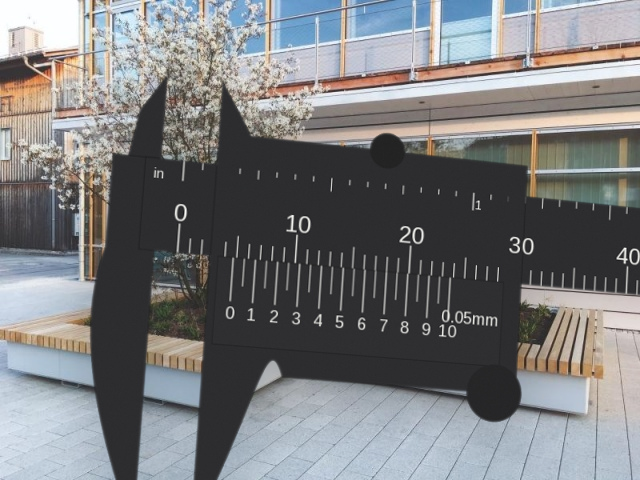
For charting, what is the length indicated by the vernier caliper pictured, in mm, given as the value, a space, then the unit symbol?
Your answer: 4.7 mm
